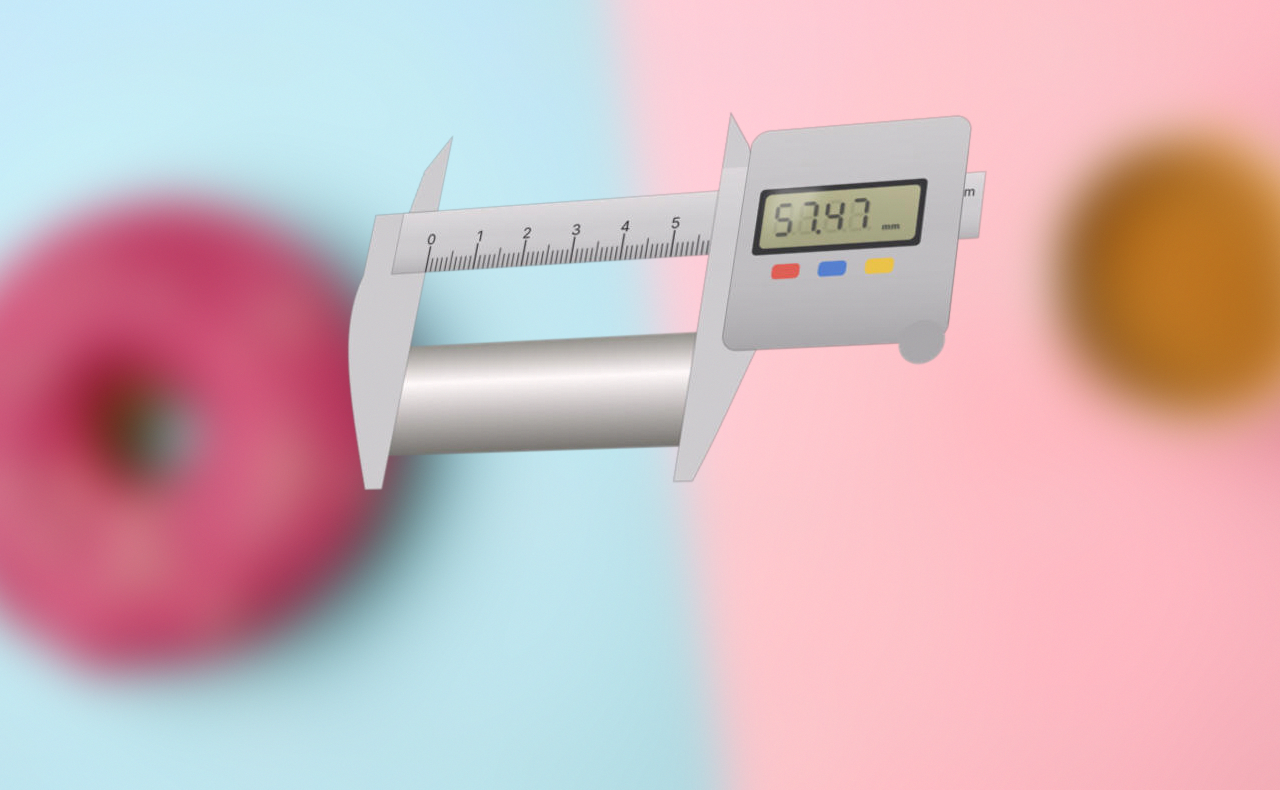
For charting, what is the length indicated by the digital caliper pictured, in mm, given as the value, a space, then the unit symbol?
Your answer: 57.47 mm
